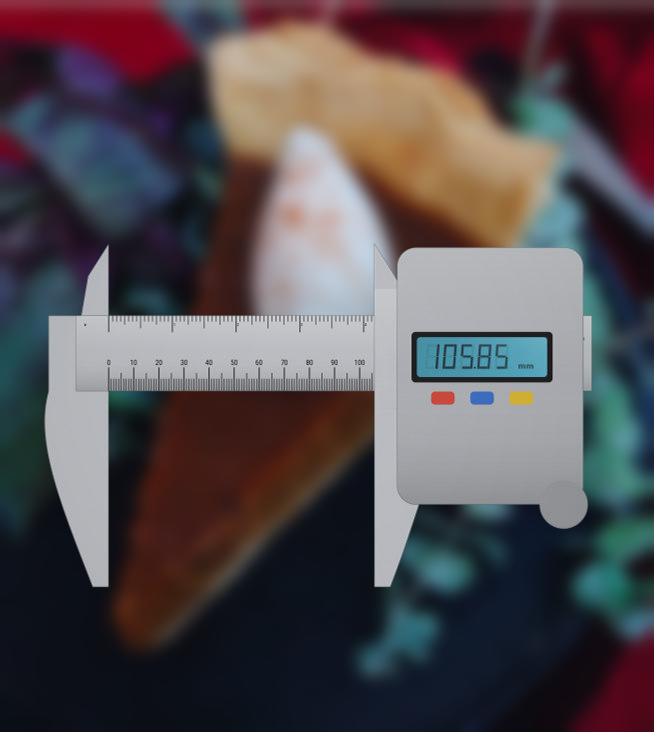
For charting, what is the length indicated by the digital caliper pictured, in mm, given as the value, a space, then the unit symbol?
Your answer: 105.85 mm
